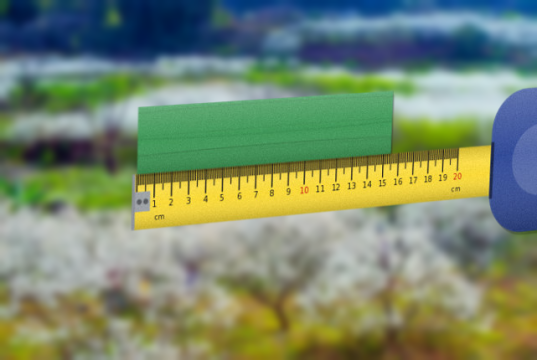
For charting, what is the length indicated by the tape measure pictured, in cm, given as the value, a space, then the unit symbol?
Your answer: 15.5 cm
